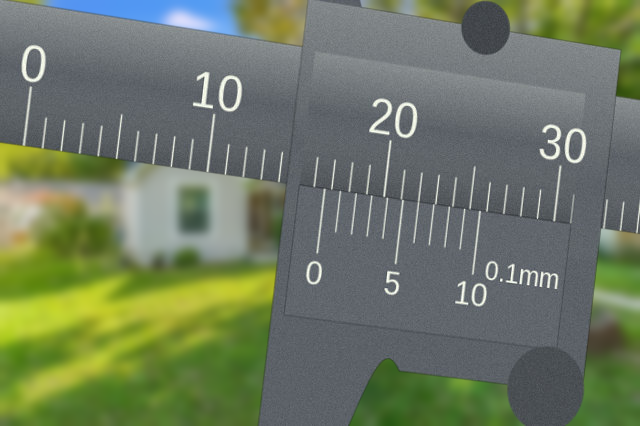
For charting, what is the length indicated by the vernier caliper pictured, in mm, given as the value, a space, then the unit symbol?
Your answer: 16.6 mm
